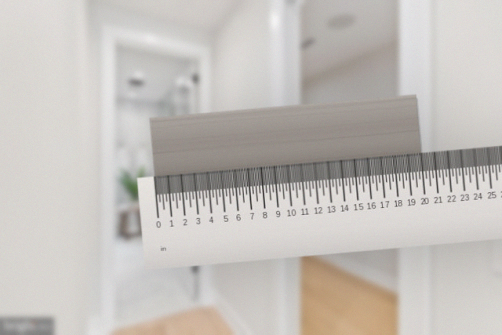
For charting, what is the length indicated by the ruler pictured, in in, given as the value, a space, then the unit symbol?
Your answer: 20 in
